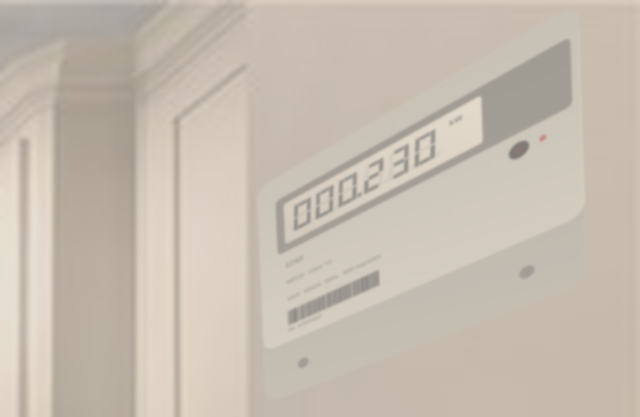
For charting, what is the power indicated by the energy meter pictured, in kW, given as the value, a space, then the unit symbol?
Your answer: 0.230 kW
